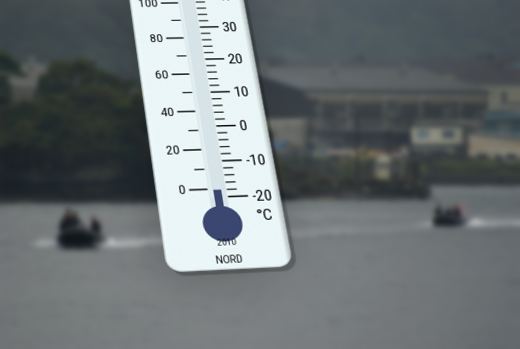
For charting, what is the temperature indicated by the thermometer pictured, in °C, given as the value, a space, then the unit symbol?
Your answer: -18 °C
